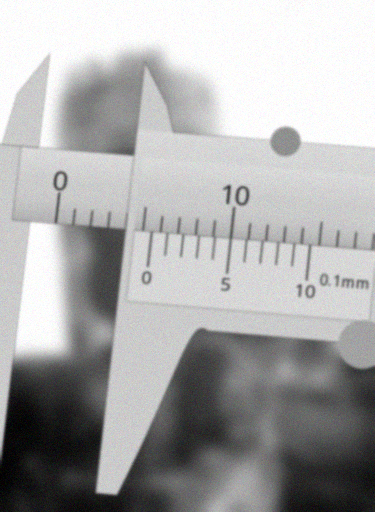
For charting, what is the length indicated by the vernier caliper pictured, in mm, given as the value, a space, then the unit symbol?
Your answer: 5.5 mm
